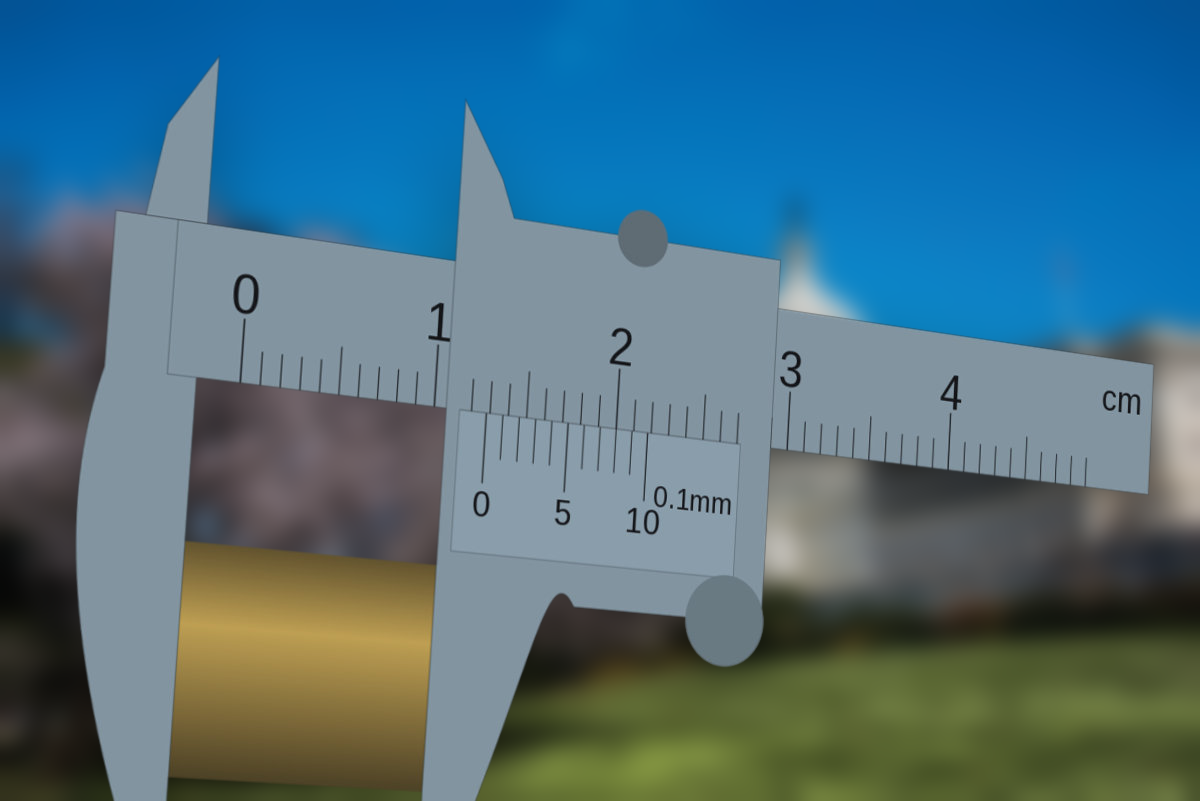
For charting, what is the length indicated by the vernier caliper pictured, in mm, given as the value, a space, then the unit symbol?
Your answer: 12.8 mm
